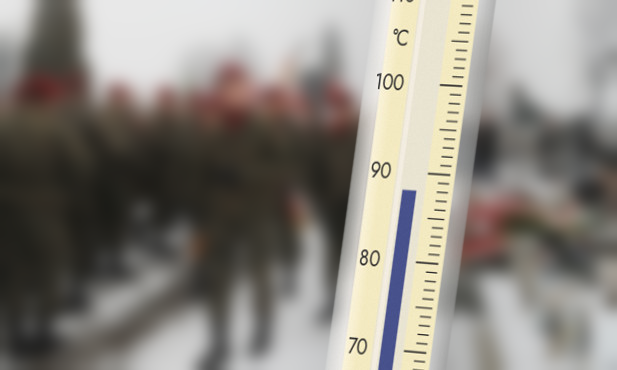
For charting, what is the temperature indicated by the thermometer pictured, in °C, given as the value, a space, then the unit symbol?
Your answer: 88 °C
